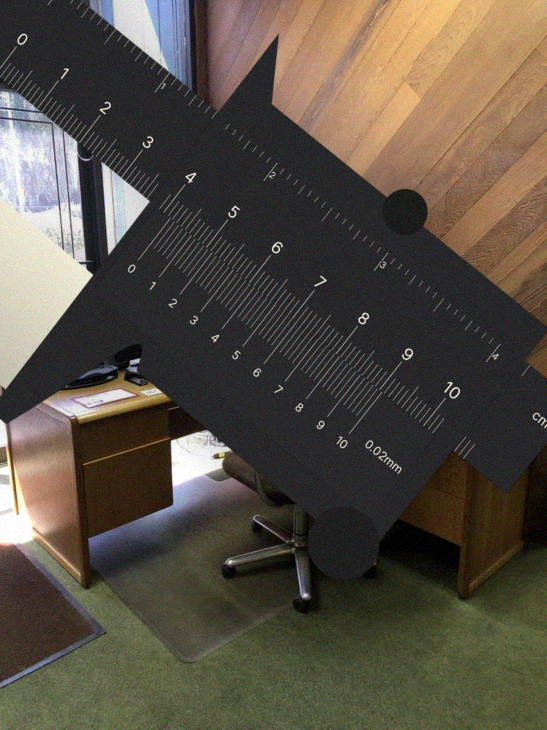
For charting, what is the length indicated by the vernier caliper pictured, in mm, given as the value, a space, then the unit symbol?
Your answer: 41.6 mm
